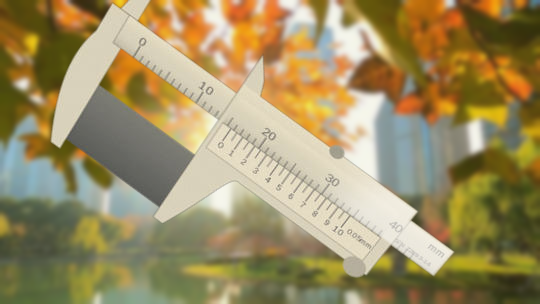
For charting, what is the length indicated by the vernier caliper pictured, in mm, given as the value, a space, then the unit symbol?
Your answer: 15.6 mm
